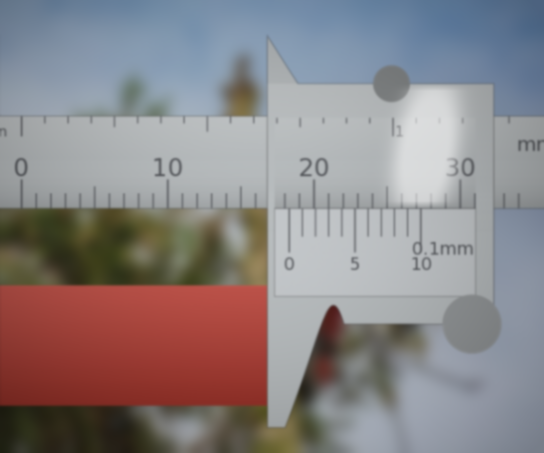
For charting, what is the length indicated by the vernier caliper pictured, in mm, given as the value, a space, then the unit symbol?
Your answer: 18.3 mm
